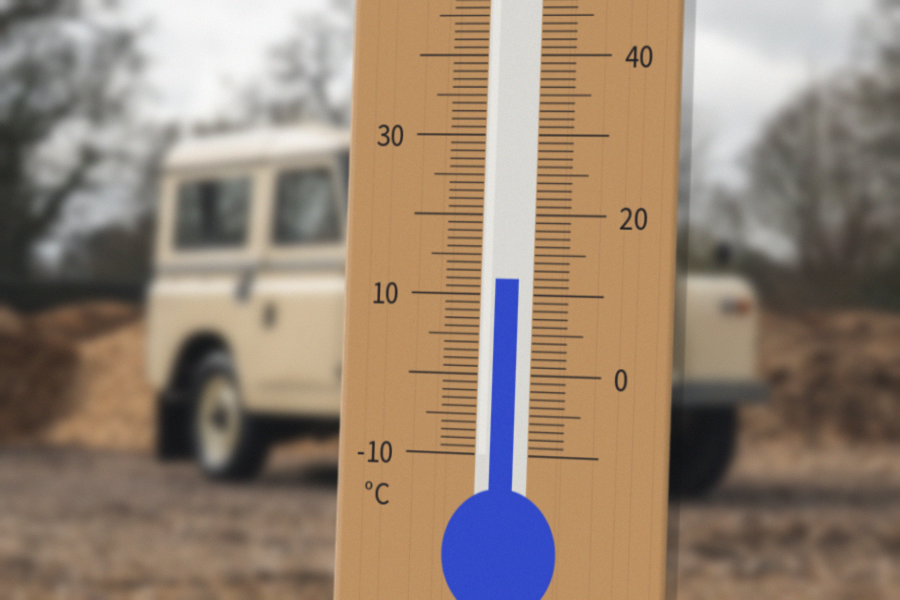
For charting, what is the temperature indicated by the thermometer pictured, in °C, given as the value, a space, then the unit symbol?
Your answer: 12 °C
